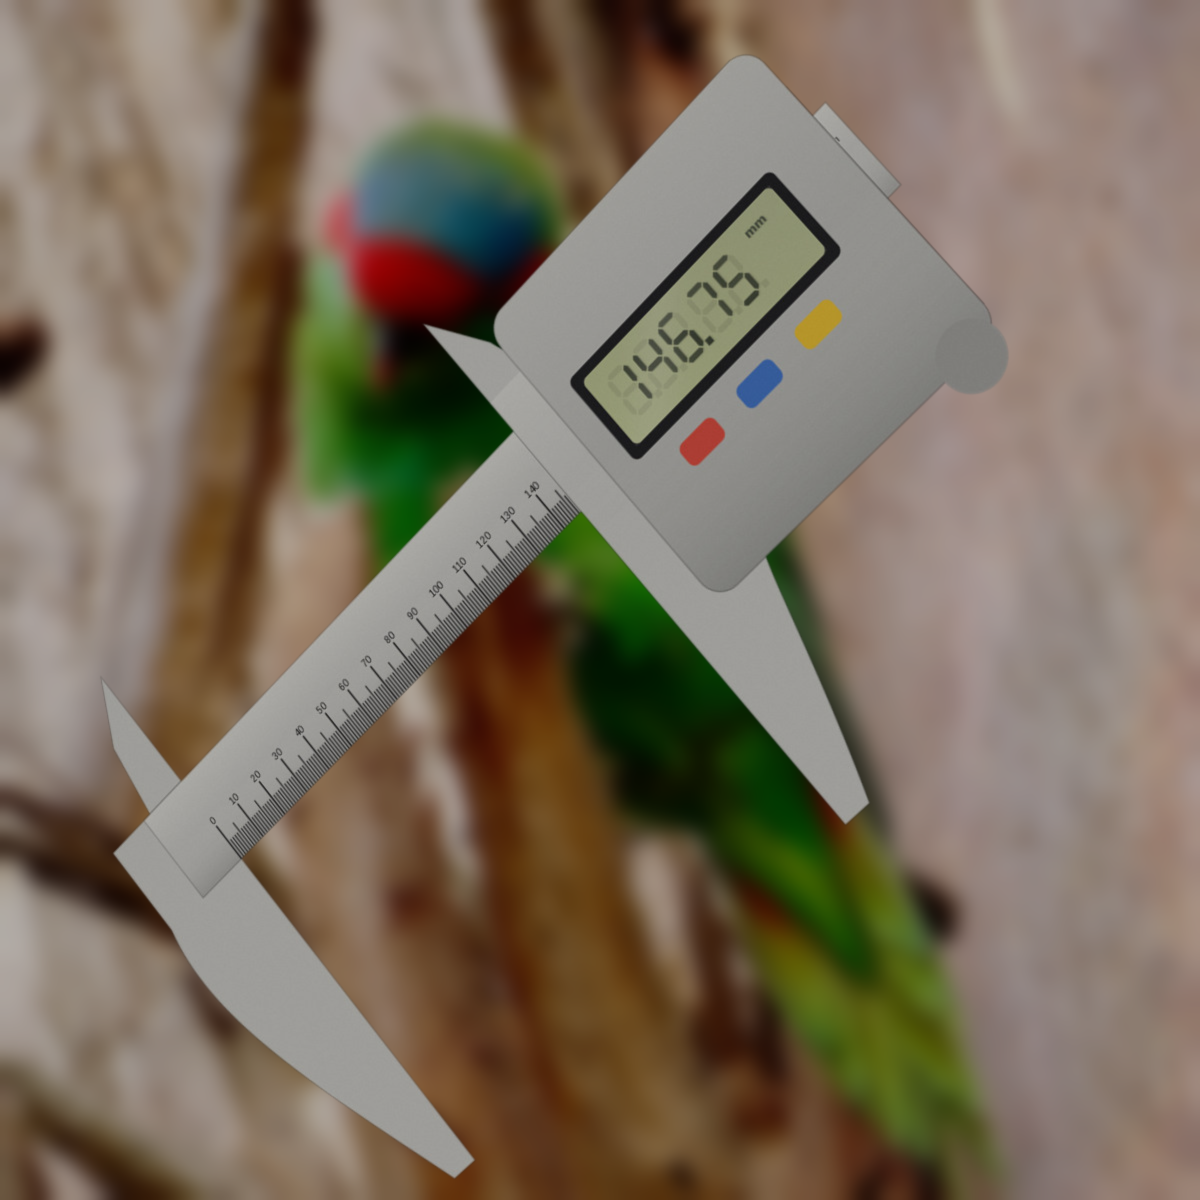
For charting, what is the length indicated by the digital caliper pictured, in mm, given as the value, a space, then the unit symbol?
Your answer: 146.75 mm
